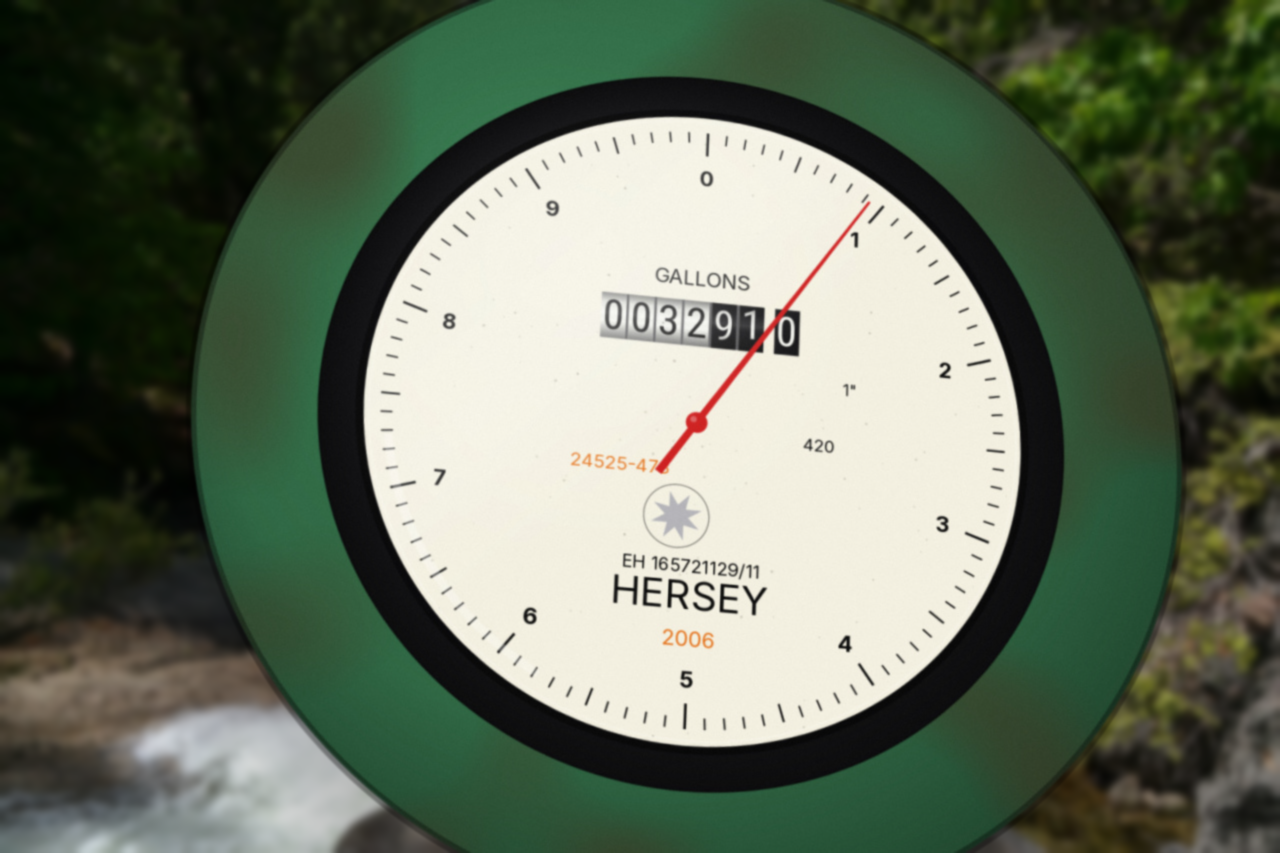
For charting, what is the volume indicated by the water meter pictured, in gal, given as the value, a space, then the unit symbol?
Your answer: 32910.9 gal
